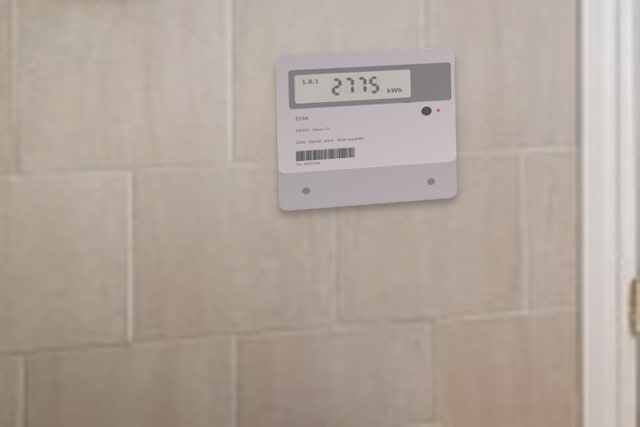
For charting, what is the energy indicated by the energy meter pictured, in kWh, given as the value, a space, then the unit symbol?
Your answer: 2775 kWh
